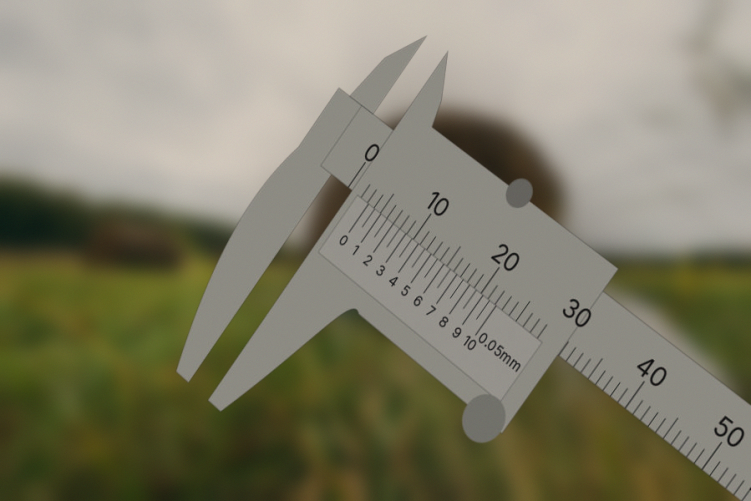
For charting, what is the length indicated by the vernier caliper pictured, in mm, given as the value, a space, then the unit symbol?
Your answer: 3.2 mm
